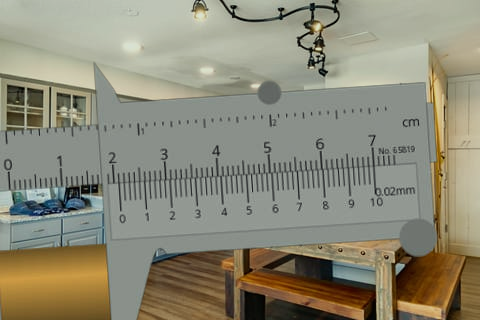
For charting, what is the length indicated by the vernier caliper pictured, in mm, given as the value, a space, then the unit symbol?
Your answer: 21.0 mm
